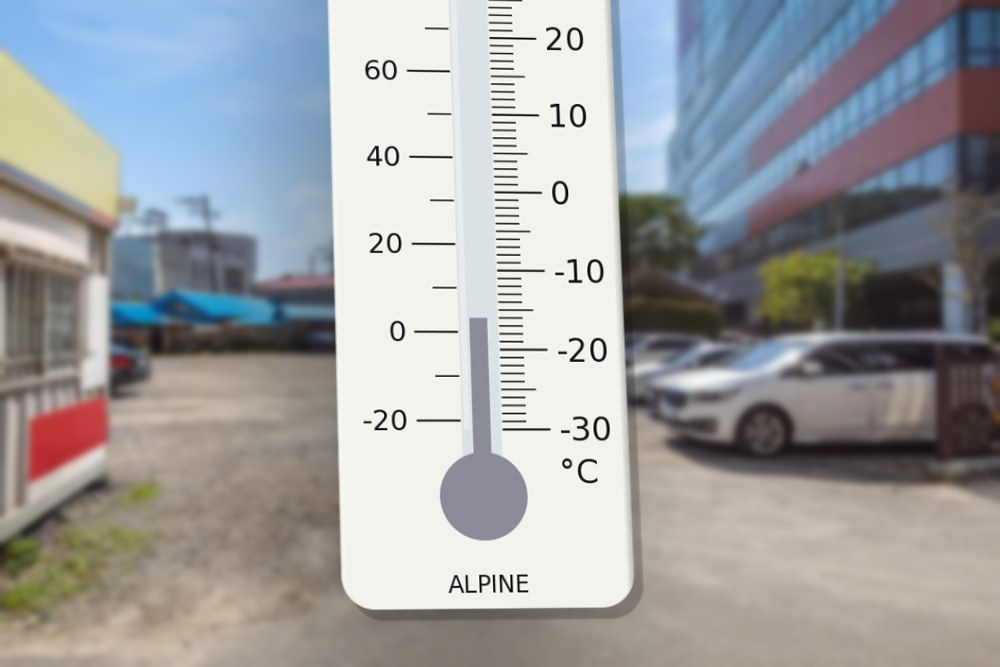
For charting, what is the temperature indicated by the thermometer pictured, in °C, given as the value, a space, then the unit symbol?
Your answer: -16 °C
